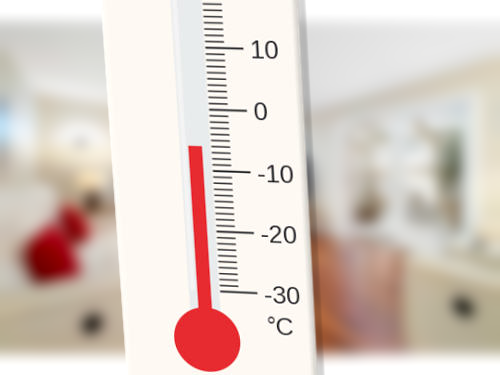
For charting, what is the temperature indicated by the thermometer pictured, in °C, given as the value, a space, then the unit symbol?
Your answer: -6 °C
